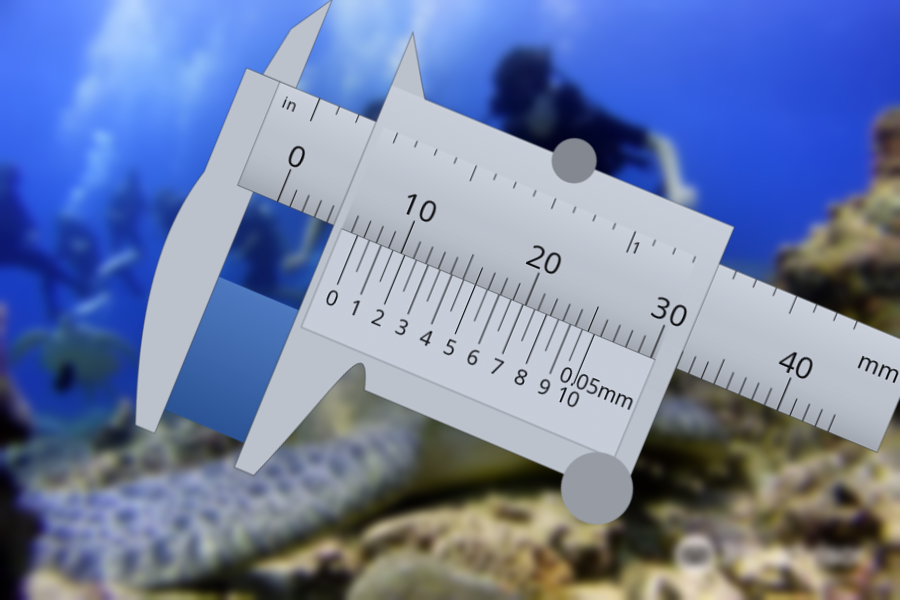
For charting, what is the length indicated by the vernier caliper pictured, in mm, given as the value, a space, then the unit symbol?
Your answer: 6.5 mm
